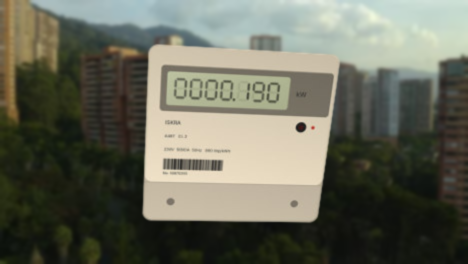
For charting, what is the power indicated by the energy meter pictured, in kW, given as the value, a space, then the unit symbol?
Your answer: 0.190 kW
